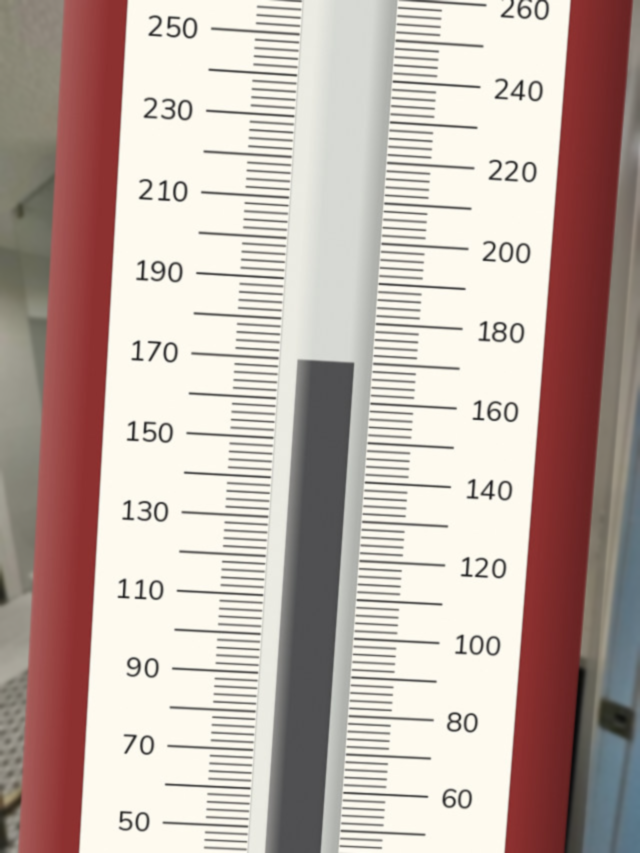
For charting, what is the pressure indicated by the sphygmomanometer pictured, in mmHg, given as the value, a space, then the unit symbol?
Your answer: 170 mmHg
